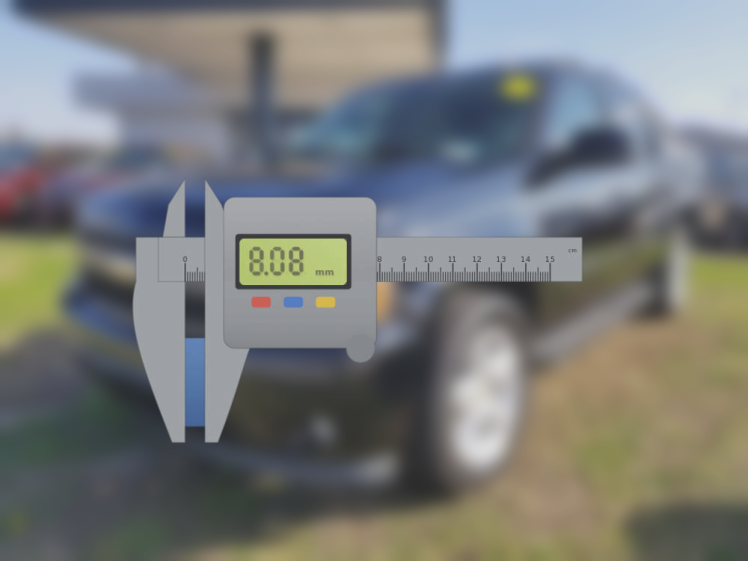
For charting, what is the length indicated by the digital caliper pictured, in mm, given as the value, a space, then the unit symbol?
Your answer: 8.08 mm
